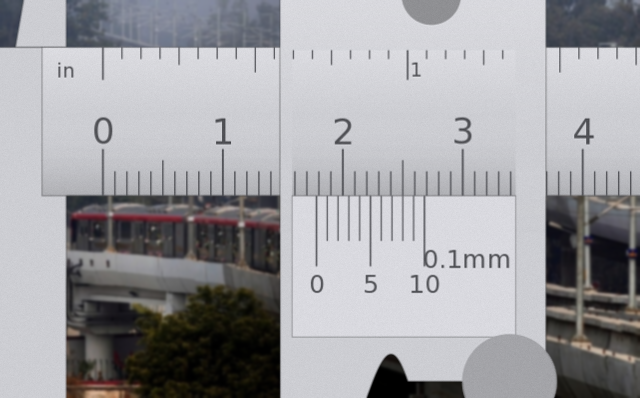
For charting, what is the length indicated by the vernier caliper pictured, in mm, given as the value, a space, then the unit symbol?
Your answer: 17.8 mm
